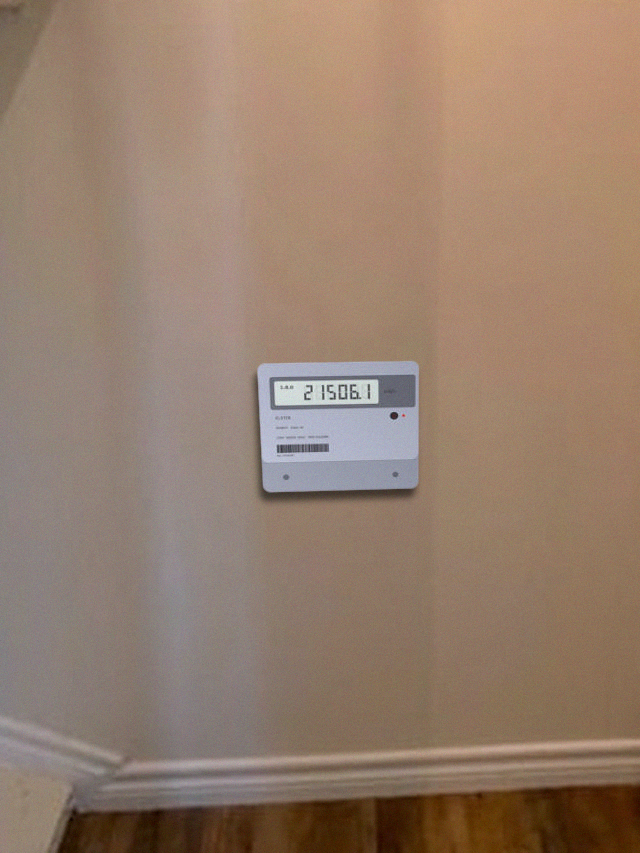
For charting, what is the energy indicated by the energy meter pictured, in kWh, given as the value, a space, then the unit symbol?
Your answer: 21506.1 kWh
